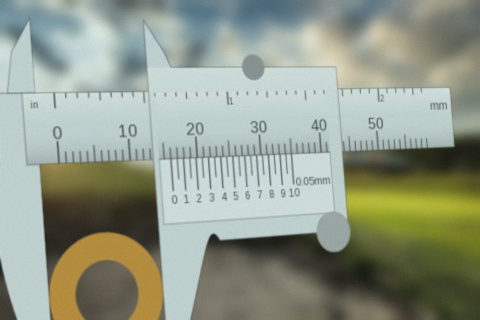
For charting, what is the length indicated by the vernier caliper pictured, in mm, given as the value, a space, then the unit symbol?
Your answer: 16.0 mm
